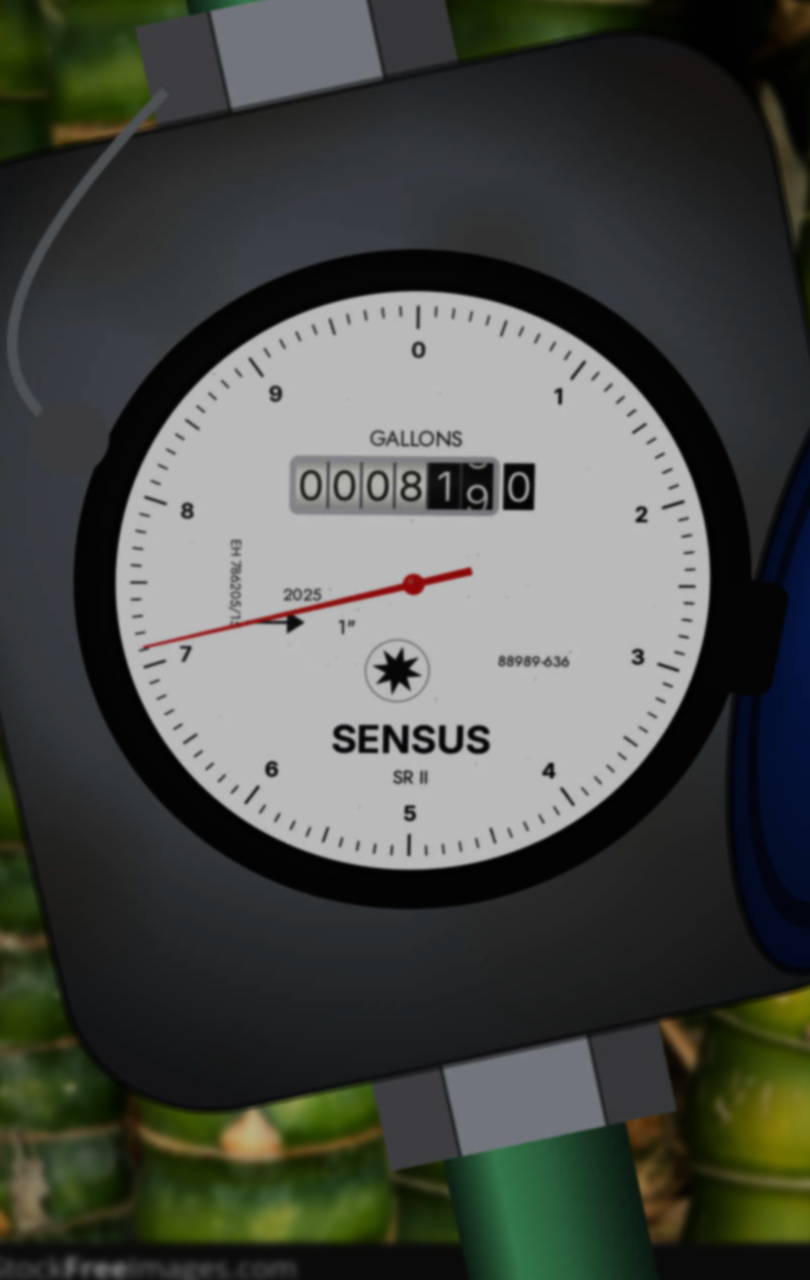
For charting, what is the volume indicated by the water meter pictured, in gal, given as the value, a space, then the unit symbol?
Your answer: 8187.1 gal
